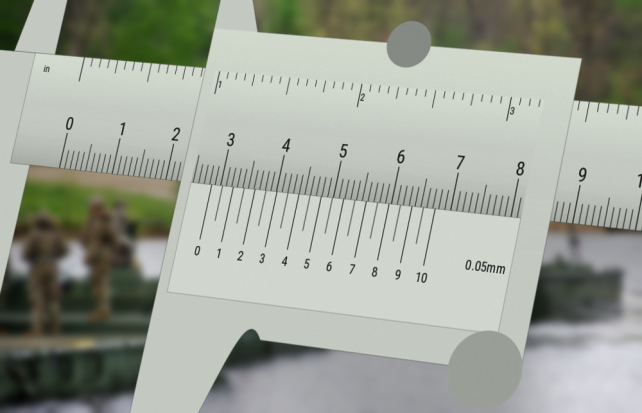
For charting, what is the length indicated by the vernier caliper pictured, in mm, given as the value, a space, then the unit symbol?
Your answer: 28.4 mm
